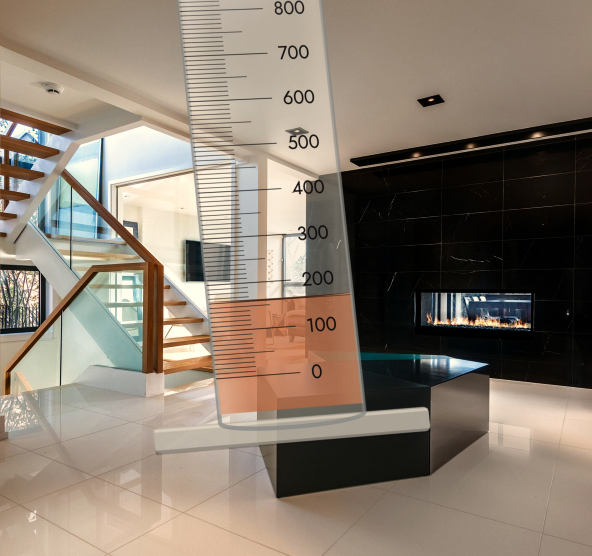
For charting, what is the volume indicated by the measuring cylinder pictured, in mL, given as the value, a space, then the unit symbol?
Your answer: 160 mL
